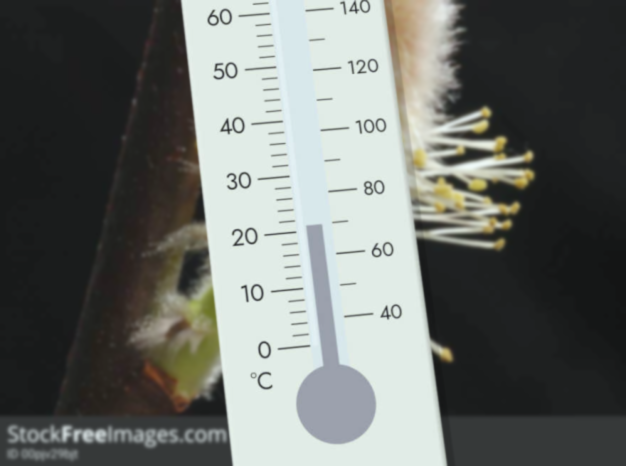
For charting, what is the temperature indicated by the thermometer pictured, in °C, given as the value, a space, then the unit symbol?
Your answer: 21 °C
